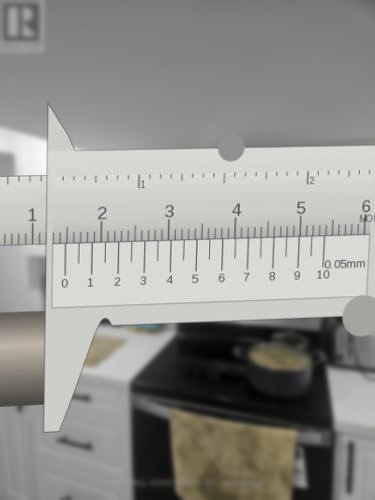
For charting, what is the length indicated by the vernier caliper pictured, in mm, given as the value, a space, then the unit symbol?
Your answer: 14.8 mm
